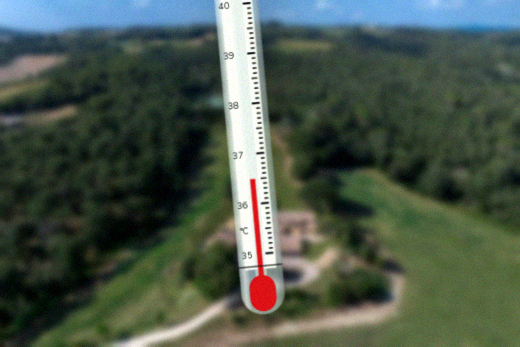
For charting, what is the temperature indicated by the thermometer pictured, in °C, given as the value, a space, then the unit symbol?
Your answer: 36.5 °C
